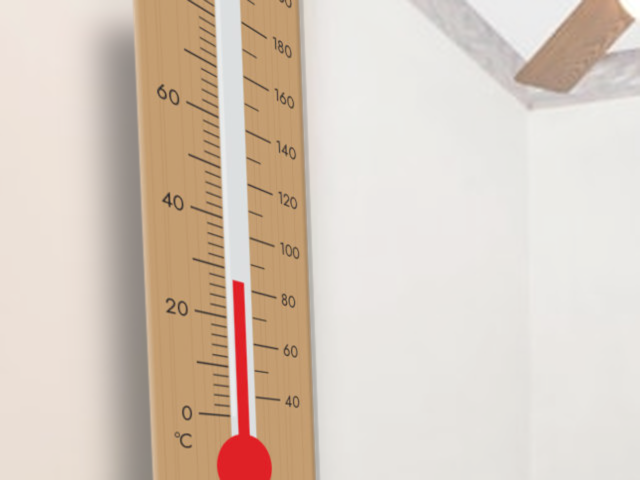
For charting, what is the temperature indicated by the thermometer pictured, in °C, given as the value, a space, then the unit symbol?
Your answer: 28 °C
